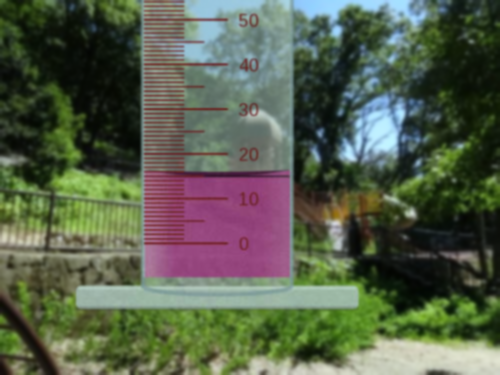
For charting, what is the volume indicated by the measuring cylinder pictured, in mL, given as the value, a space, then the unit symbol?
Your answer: 15 mL
